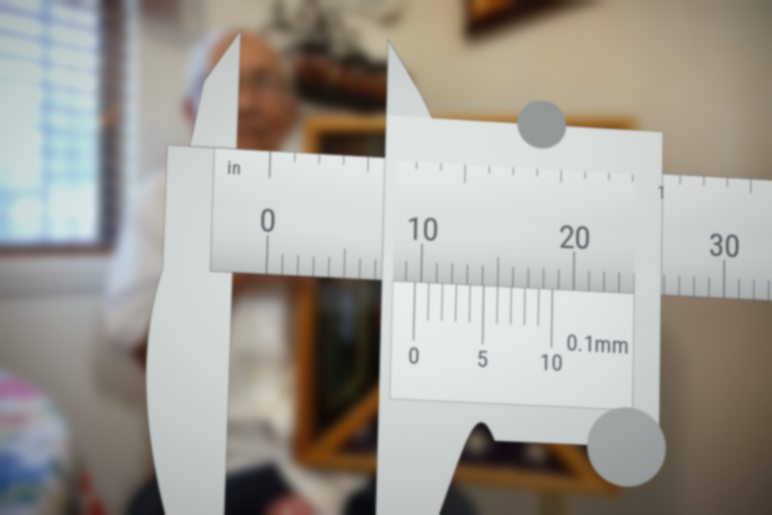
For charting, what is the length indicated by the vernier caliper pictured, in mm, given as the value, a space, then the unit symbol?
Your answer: 9.6 mm
